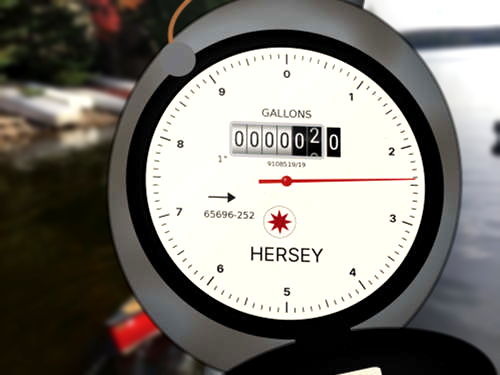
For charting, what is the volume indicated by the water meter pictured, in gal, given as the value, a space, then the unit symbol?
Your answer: 22.4 gal
